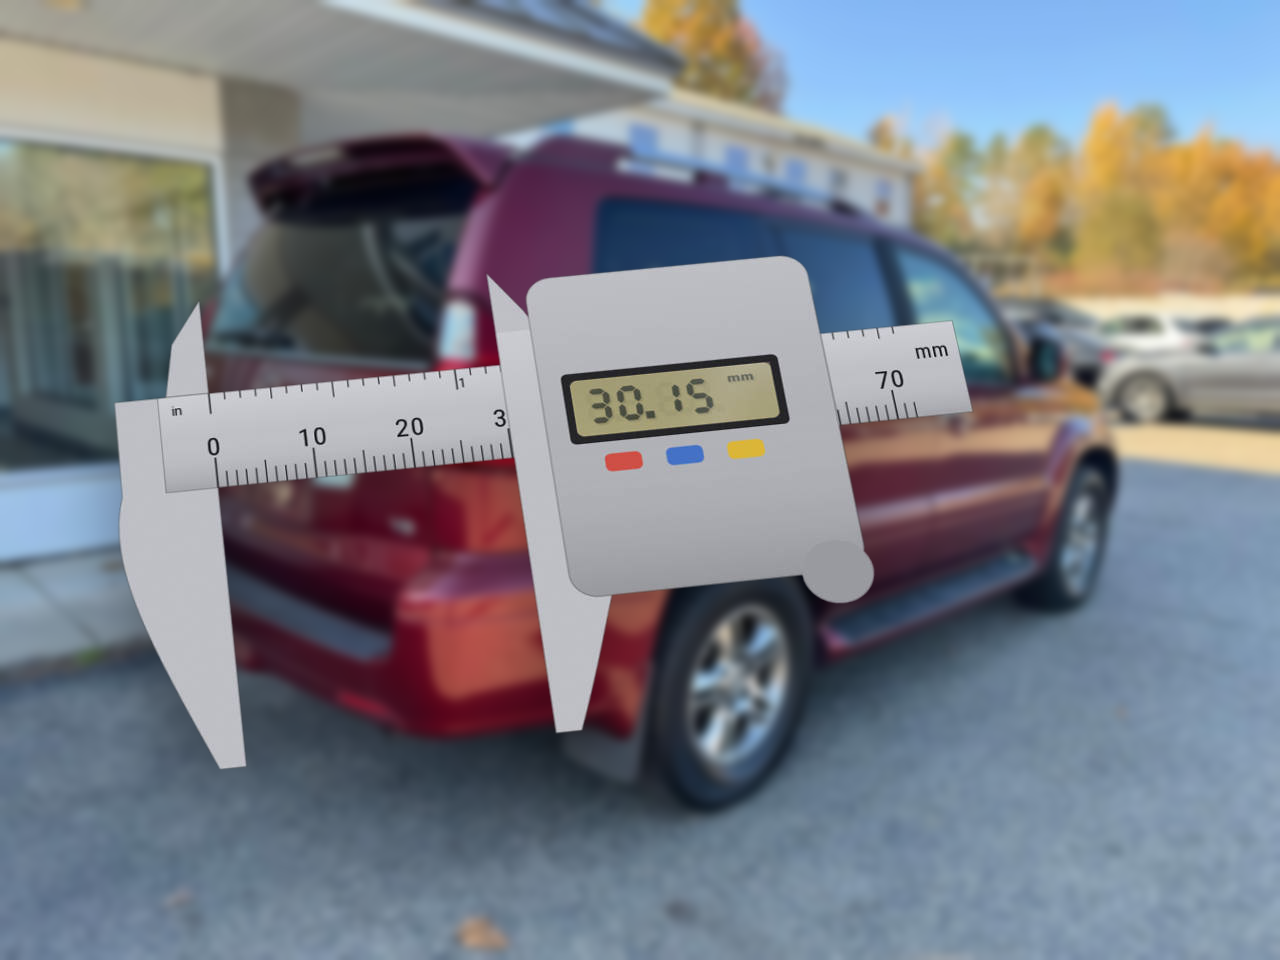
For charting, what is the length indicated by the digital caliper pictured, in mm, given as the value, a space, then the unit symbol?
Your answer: 30.15 mm
